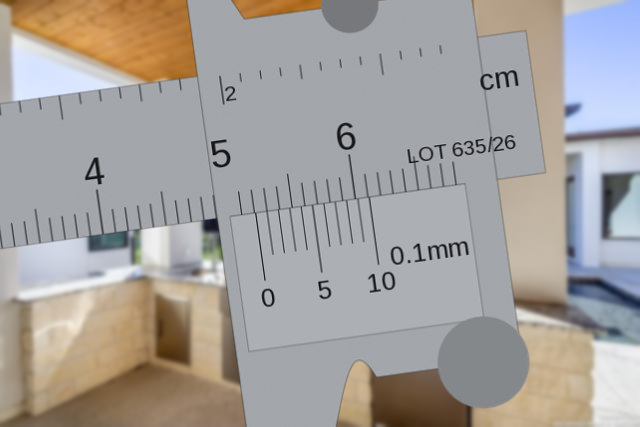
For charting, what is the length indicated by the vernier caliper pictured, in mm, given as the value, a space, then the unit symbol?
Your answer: 52.1 mm
